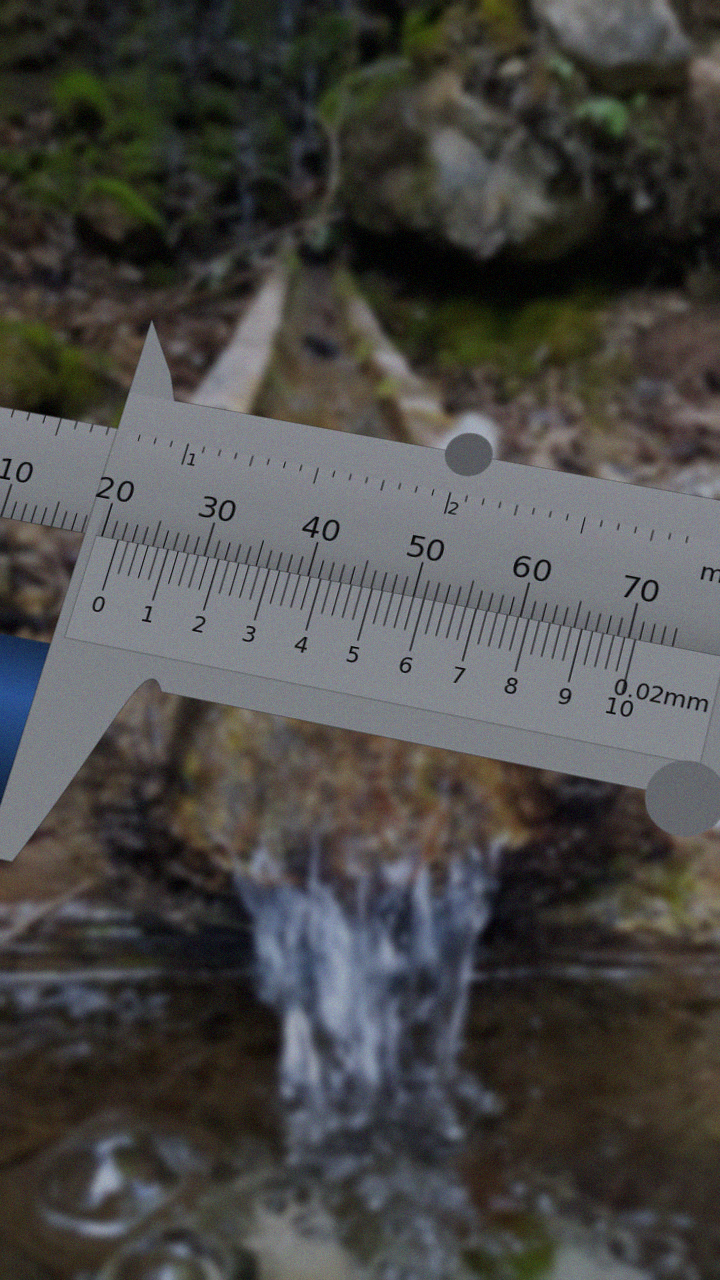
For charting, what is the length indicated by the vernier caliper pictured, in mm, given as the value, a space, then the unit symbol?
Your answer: 21.6 mm
